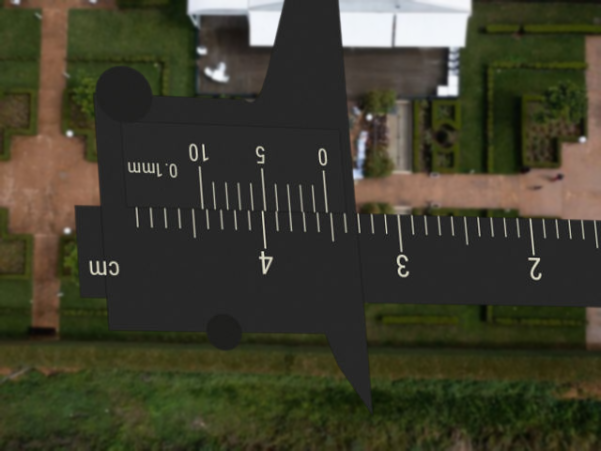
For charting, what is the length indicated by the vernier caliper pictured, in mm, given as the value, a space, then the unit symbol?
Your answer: 35.3 mm
